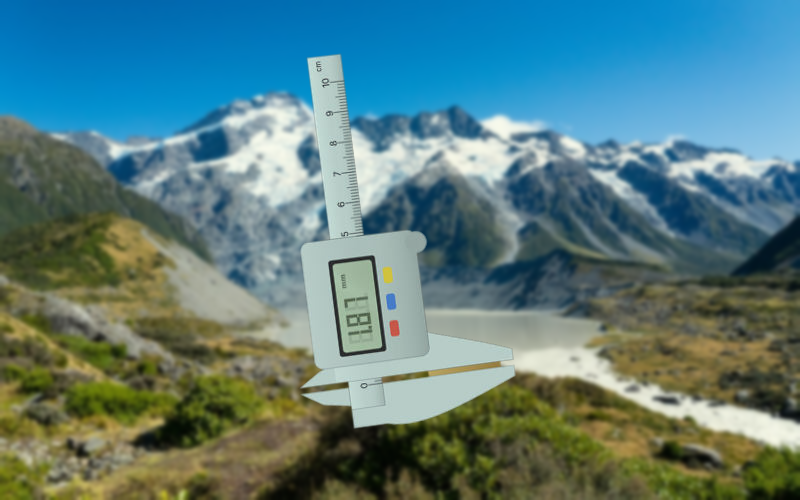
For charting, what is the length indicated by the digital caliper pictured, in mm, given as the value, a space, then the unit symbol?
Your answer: 1.87 mm
